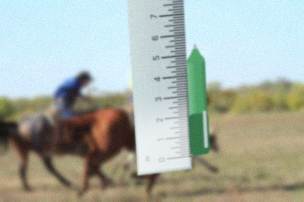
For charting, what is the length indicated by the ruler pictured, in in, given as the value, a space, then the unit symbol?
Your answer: 5.5 in
